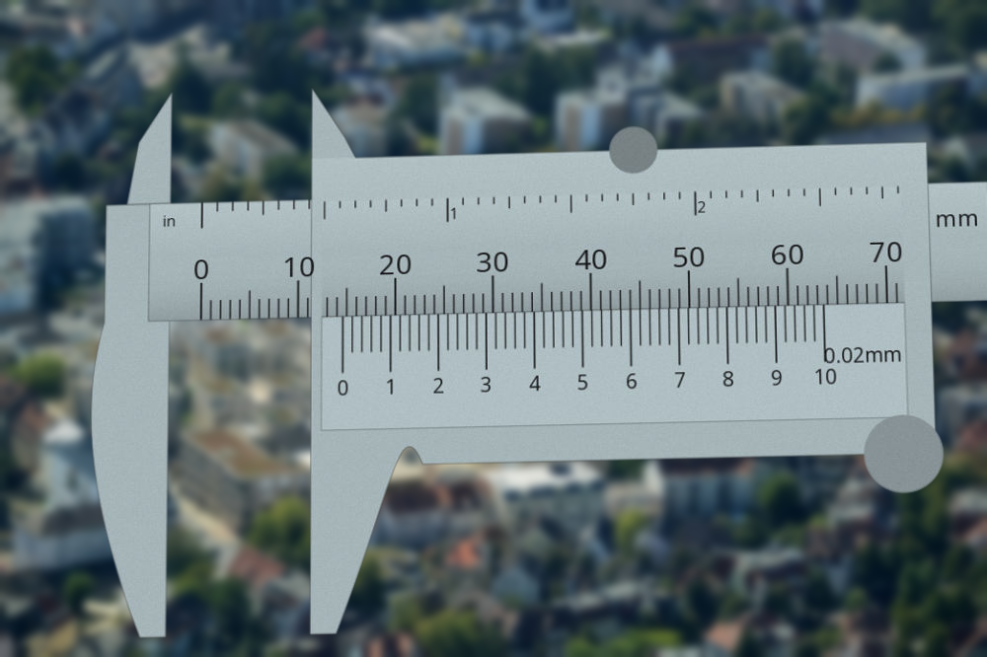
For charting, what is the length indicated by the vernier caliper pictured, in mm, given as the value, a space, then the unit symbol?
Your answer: 14.6 mm
